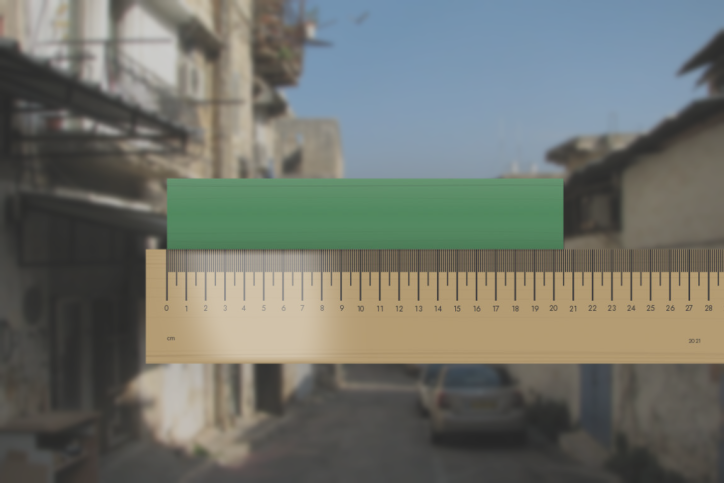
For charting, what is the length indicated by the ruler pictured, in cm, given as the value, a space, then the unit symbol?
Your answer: 20.5 cm
